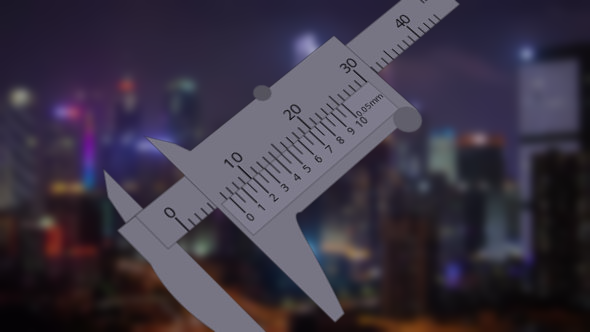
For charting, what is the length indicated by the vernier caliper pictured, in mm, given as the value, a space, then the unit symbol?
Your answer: 6.4 mm
